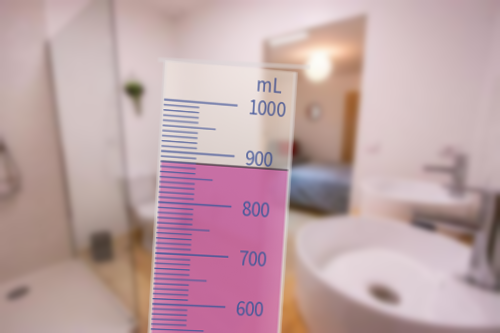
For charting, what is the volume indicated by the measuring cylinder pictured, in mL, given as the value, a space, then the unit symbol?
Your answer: 880 mL
